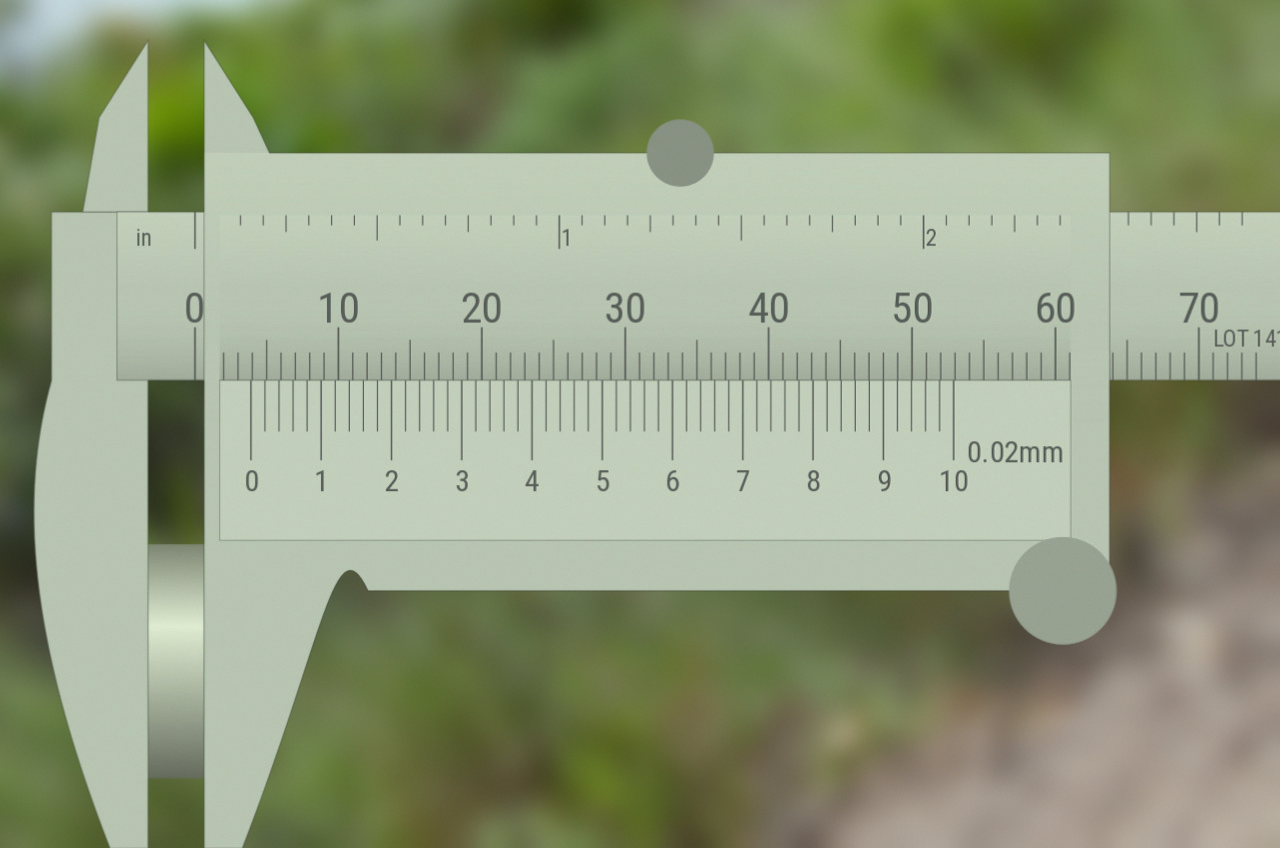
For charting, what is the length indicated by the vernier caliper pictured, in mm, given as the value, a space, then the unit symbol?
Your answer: 3.9 mm
